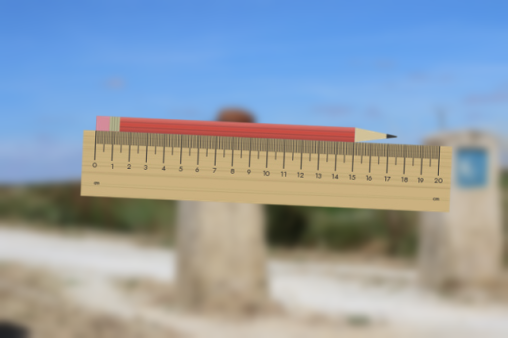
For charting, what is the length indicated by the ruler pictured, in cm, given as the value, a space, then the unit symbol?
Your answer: 17.5 cm
